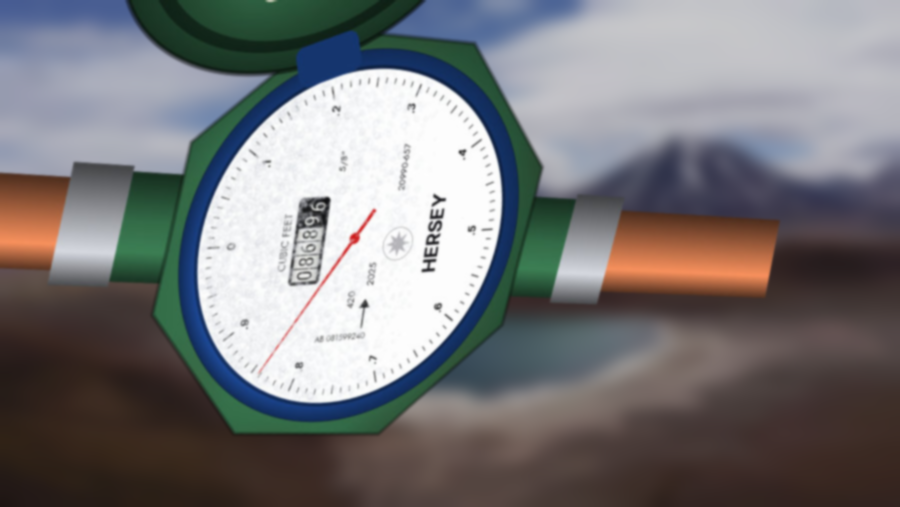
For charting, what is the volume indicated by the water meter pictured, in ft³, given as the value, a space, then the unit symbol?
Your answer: 86895.84 ft³
